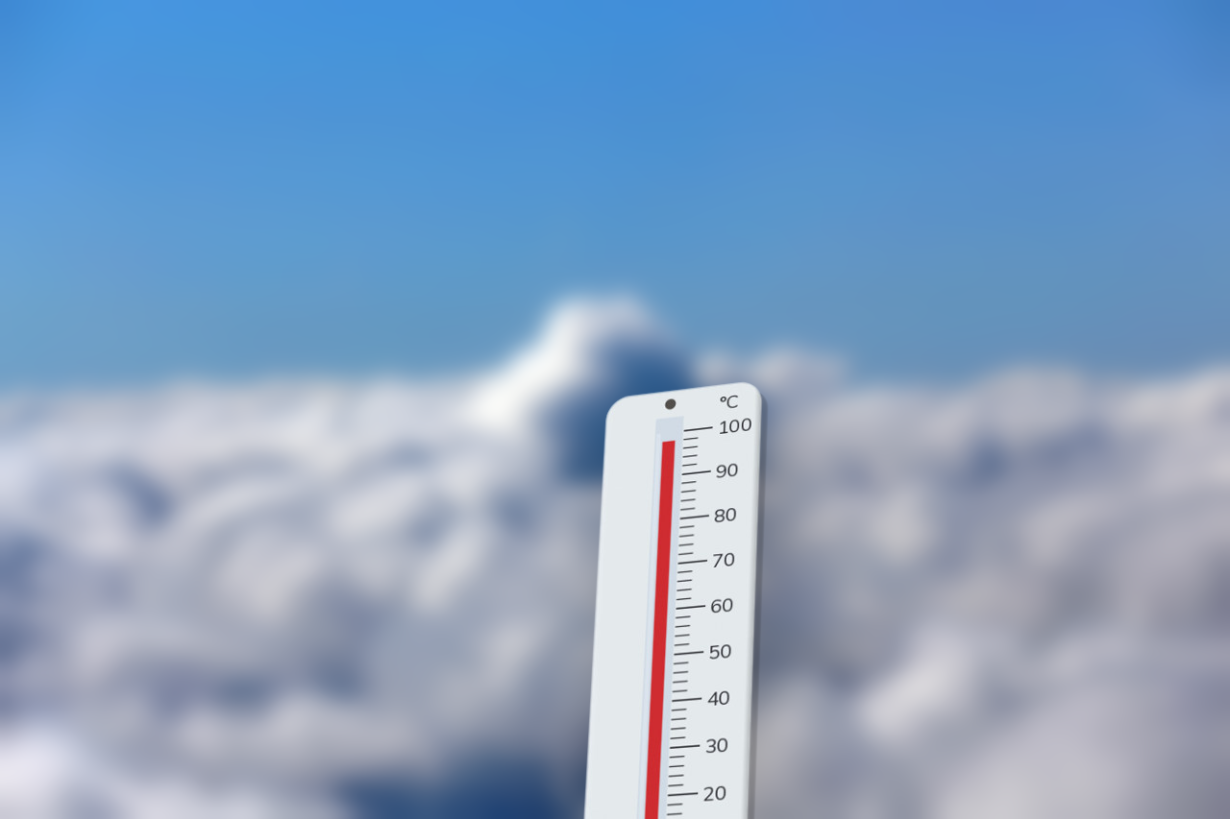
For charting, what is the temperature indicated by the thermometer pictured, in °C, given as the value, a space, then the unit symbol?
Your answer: 98 °C
